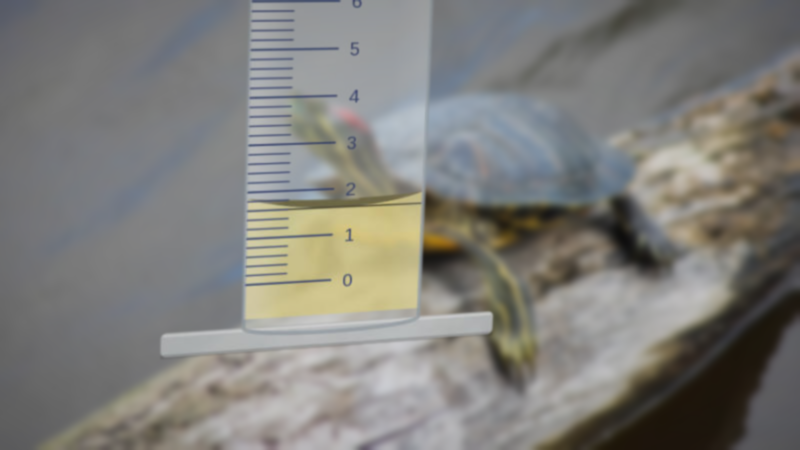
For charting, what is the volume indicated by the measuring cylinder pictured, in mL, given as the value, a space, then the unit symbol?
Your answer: 1.6 mL
